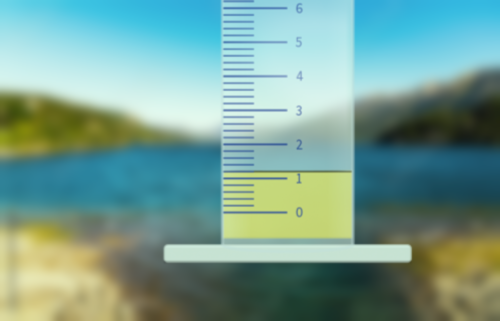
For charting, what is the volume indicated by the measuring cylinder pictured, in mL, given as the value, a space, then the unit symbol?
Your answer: 1.2 mL
